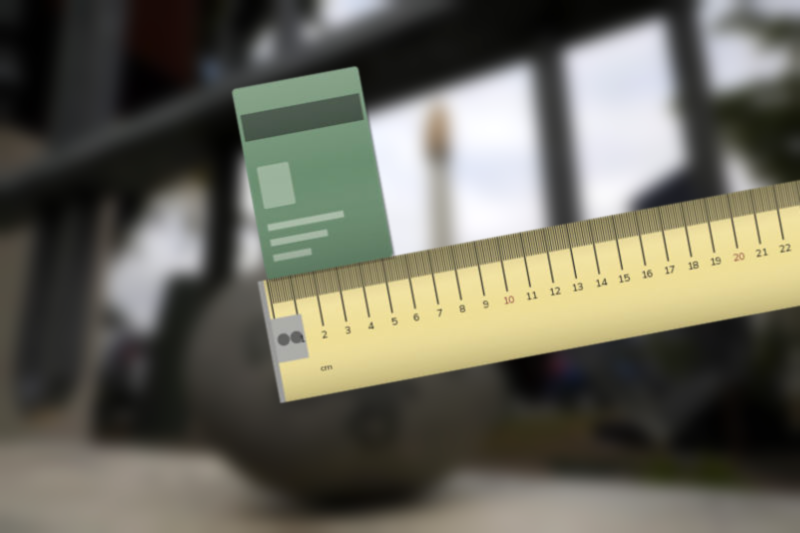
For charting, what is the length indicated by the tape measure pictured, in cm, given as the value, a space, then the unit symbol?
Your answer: 5.5 cm
